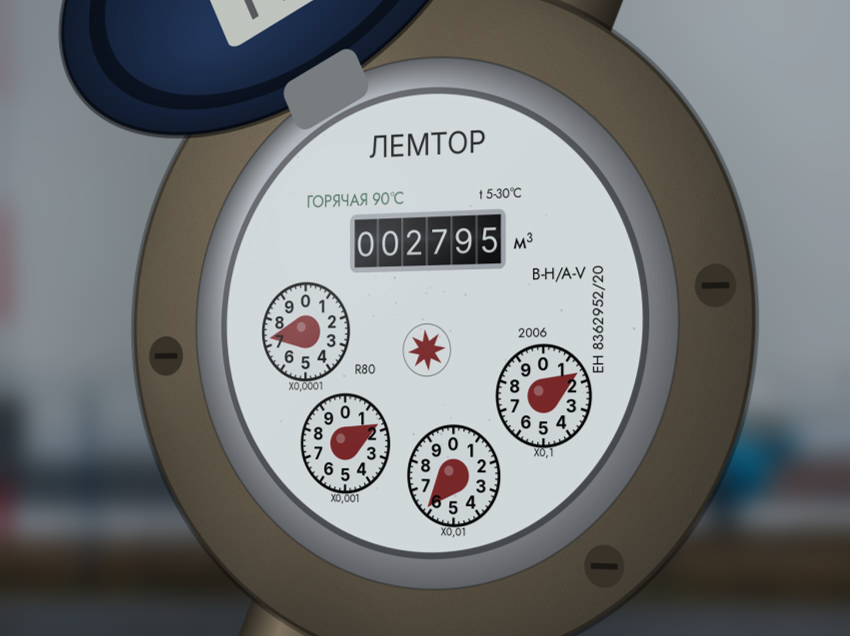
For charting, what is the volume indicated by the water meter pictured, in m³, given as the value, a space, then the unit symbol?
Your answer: 2795.1617 m³
